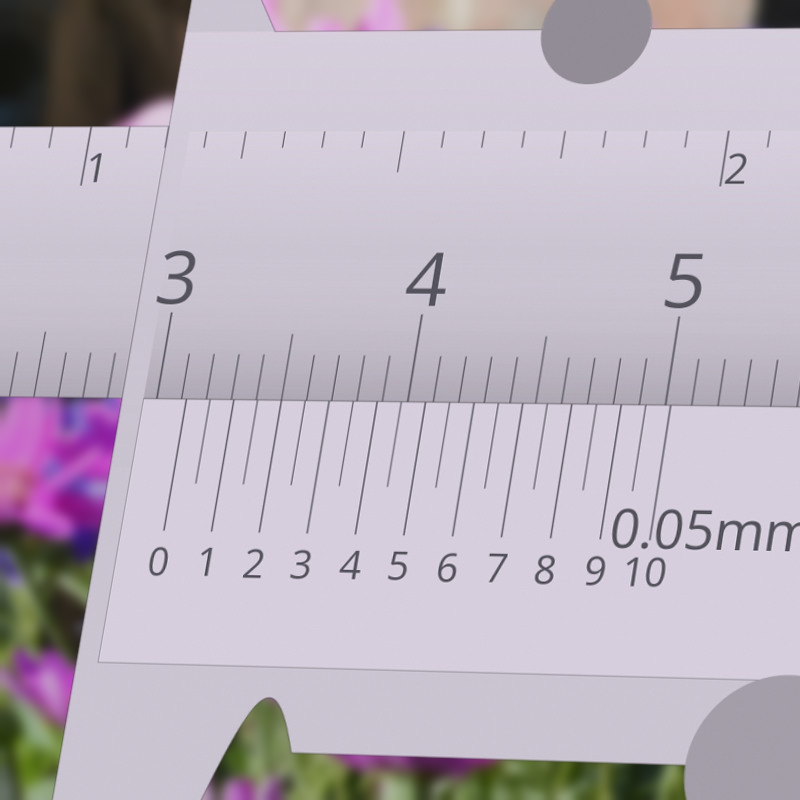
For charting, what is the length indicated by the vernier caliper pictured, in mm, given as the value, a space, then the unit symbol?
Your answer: 31.20 mm
